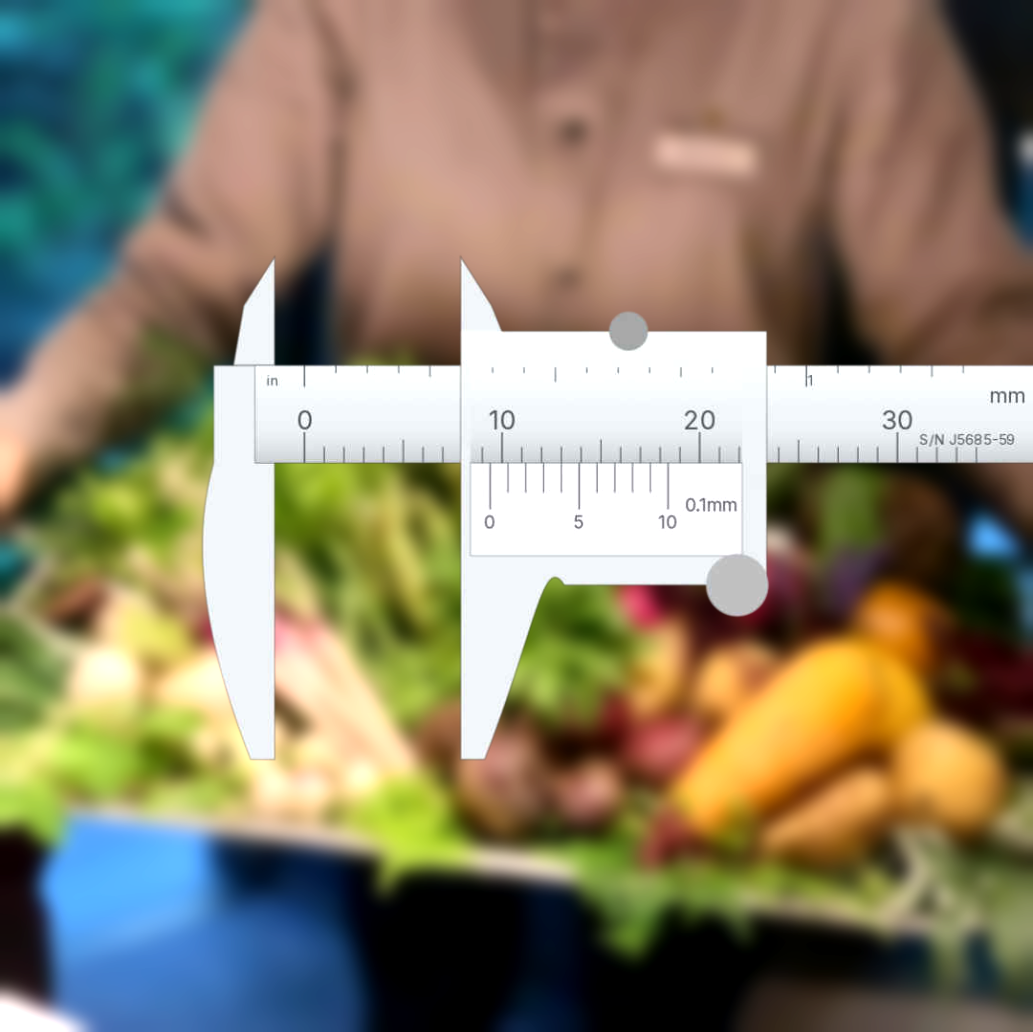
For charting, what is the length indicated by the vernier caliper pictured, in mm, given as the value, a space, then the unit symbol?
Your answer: 9.4 mm
